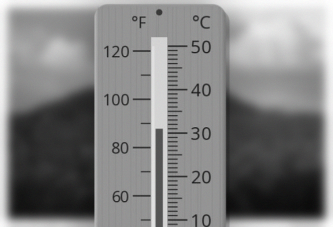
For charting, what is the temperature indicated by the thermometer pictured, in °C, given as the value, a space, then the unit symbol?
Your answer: 31 °C
